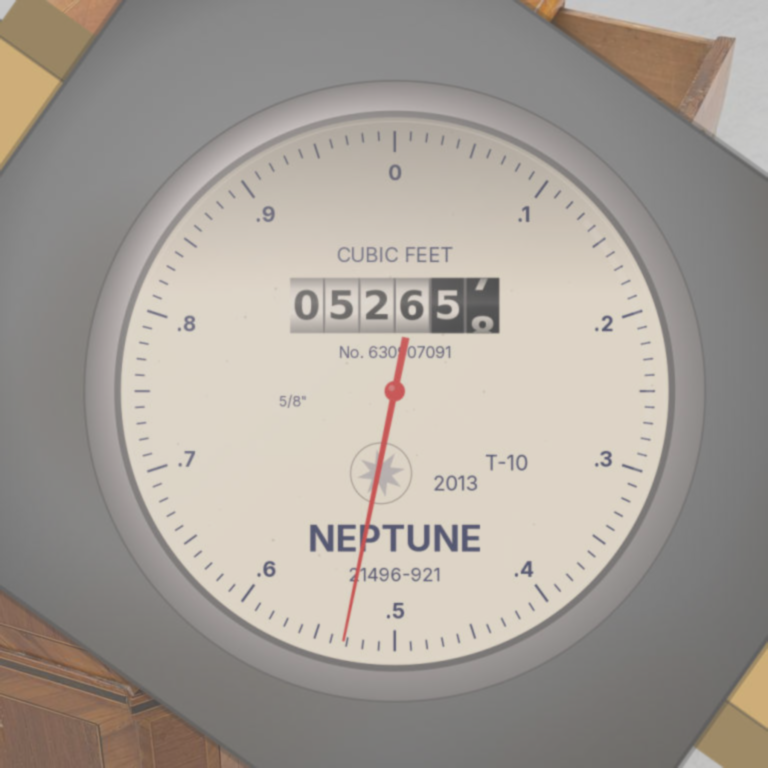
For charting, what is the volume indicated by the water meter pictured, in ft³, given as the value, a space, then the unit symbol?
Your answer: 52657.53 ft³
